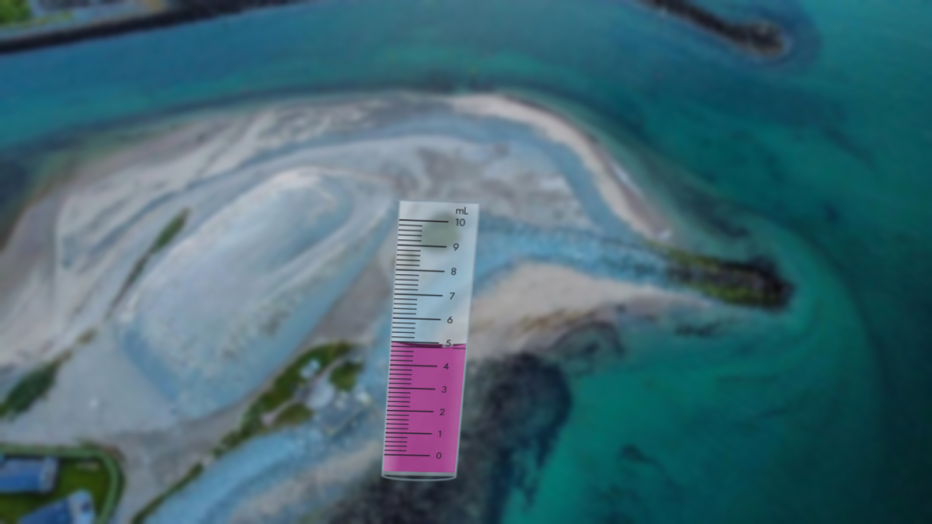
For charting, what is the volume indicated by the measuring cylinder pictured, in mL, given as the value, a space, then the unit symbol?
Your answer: 4.8 mL
